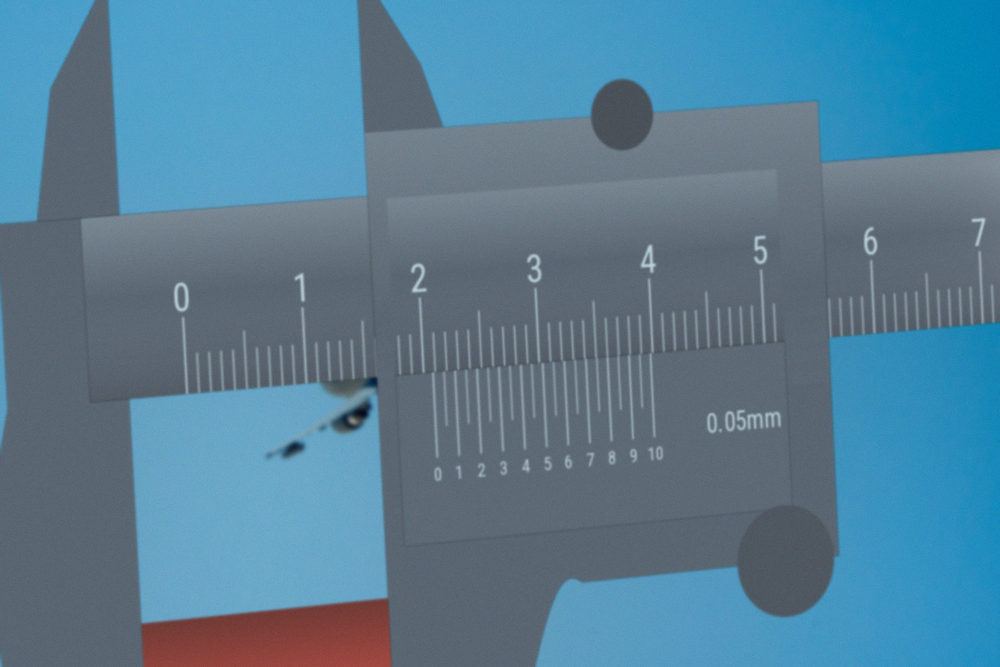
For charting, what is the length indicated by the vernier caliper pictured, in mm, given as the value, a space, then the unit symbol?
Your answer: 20.8 mm
